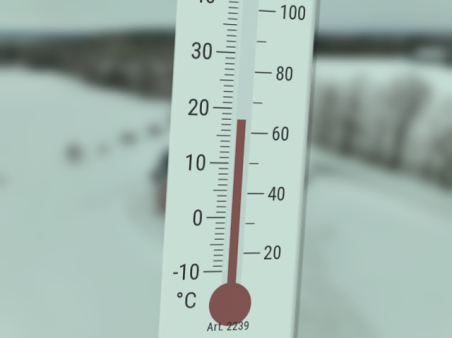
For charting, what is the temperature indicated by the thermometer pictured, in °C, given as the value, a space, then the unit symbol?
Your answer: 18 °C
